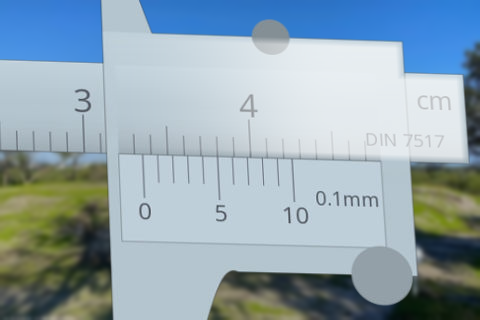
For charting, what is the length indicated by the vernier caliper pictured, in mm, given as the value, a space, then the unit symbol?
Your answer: 33.5 mm
